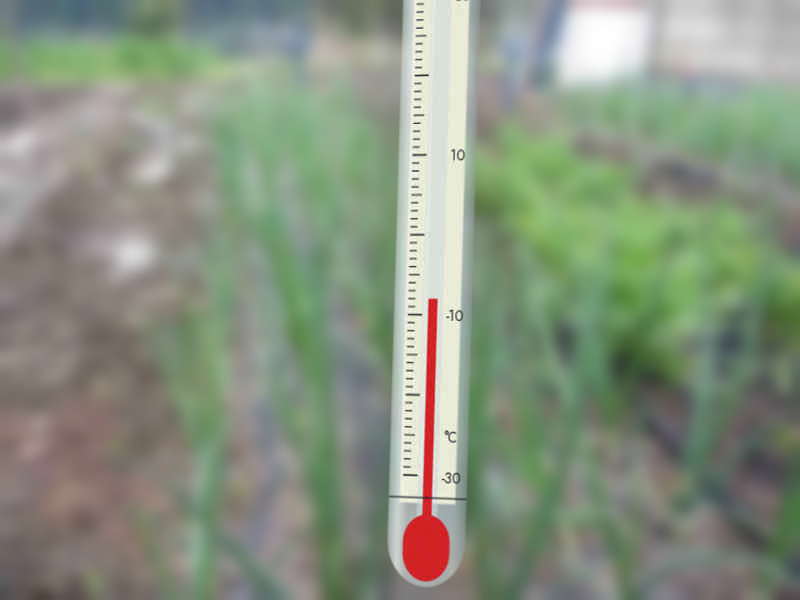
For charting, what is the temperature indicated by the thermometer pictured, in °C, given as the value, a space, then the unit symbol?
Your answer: -8 °C
